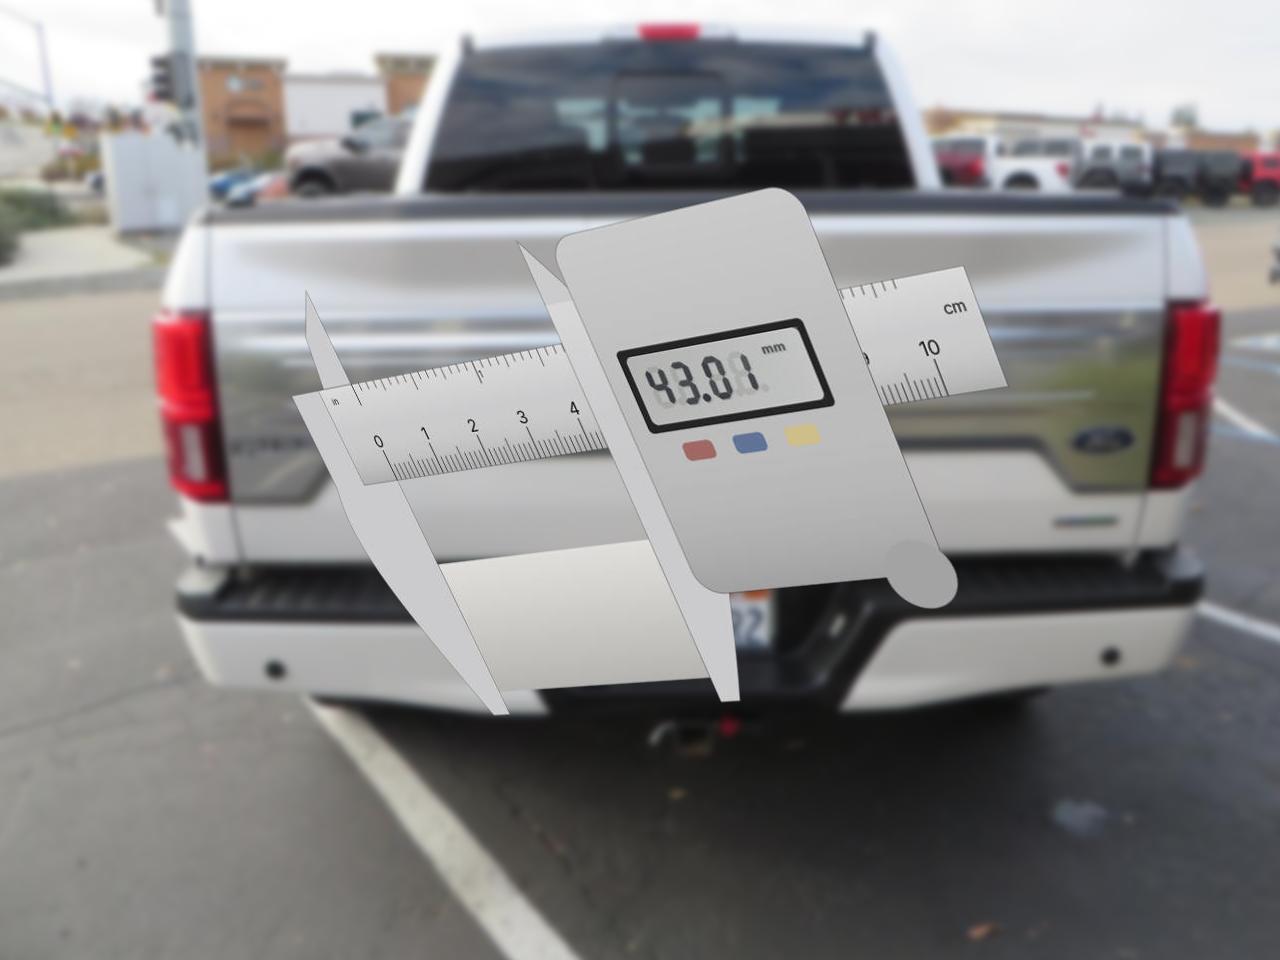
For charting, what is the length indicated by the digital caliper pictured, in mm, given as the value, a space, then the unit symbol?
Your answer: 43.01 mm
